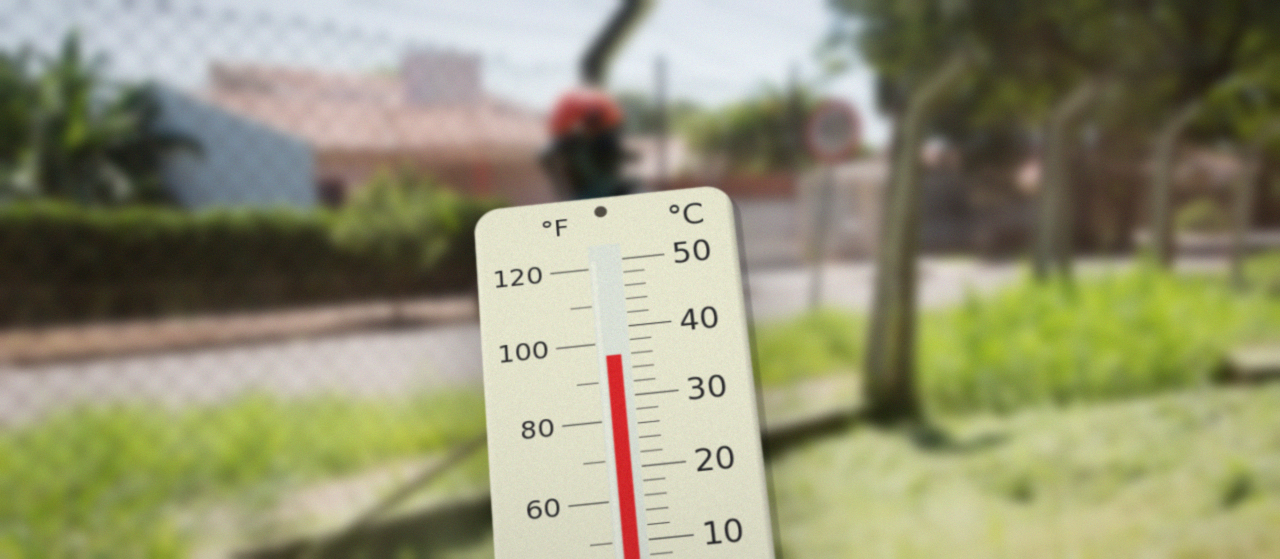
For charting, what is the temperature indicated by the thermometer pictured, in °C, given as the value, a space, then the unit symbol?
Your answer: 36 °C
